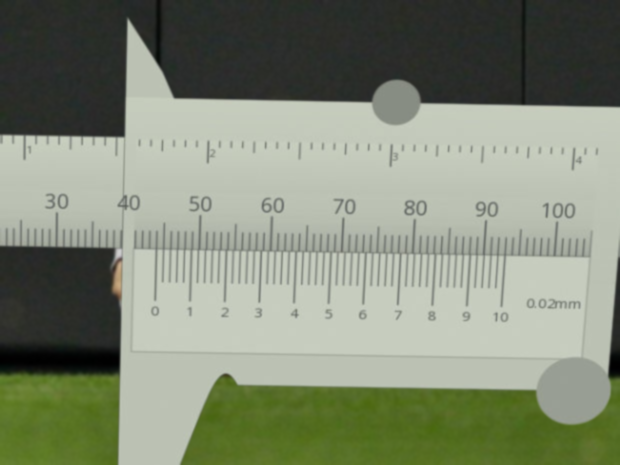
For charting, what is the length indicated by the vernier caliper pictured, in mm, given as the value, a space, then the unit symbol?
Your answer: 44.0 mm
